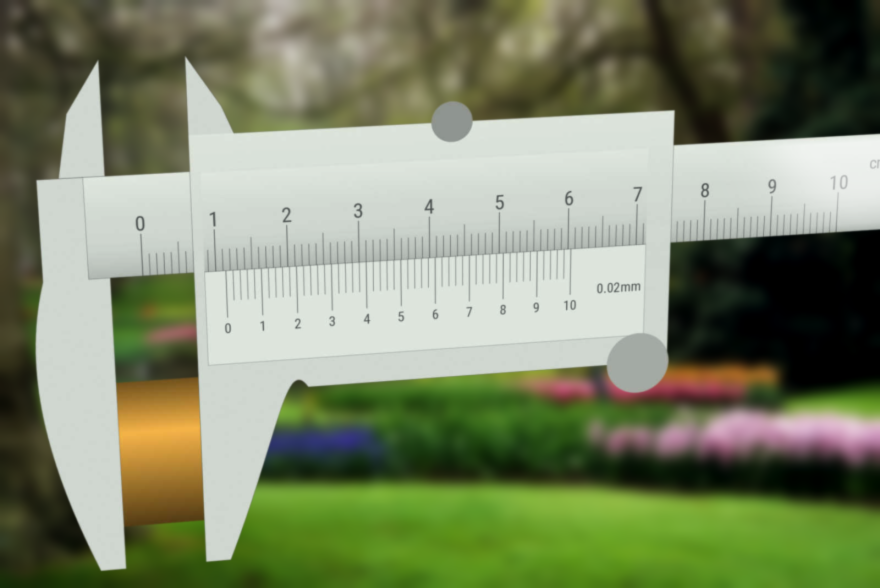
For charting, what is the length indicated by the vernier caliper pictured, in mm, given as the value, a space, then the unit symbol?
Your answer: 11.4 mm
